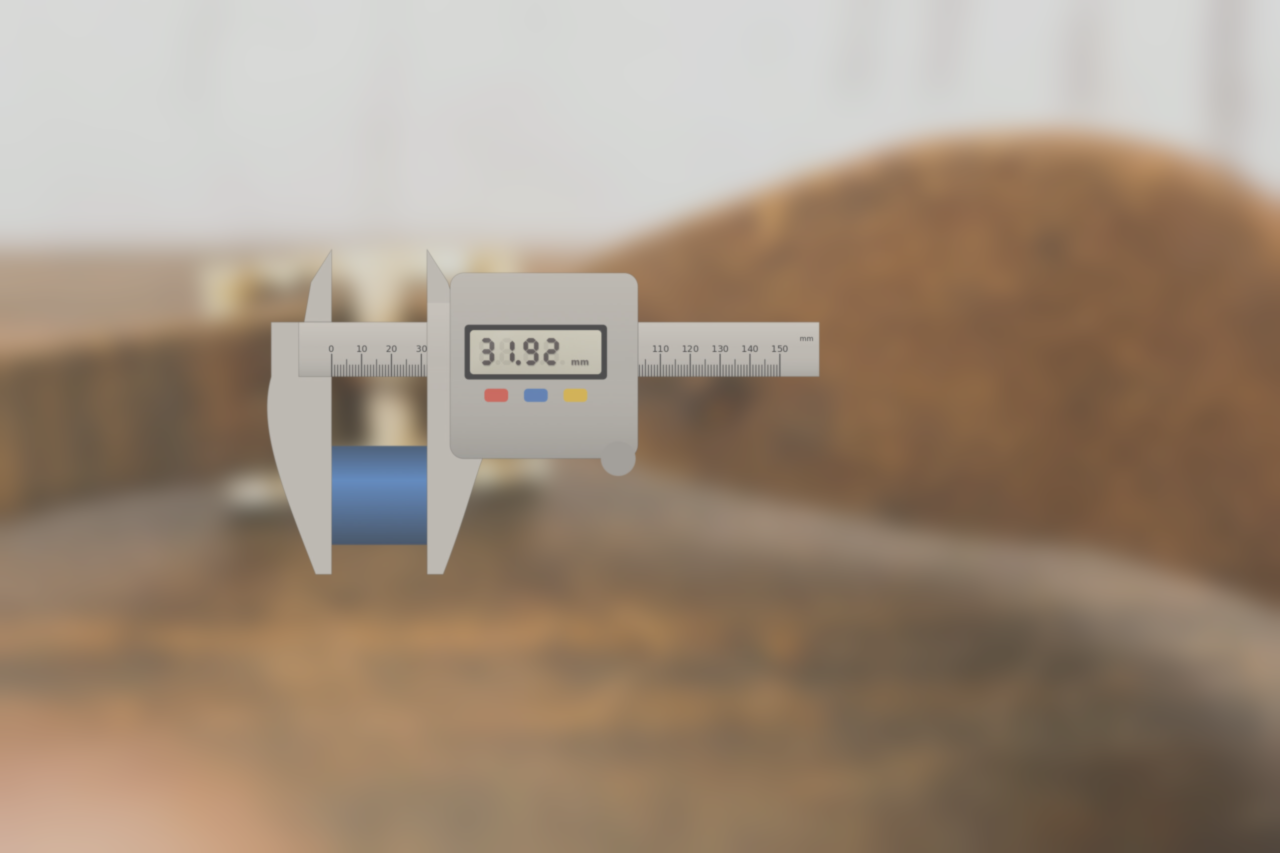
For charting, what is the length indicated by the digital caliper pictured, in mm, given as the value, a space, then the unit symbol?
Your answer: 31.92 mm
